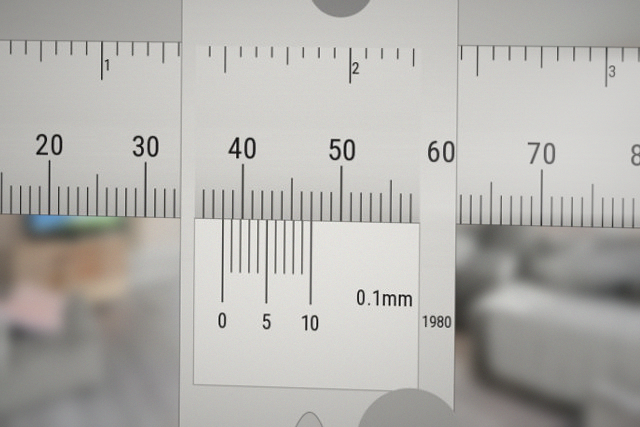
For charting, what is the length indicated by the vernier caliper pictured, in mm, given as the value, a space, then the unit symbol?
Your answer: 38.0 mm
